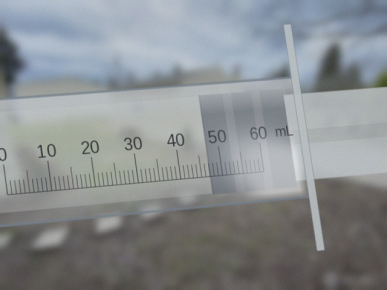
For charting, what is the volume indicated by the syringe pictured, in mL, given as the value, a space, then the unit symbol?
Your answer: 47 mL
